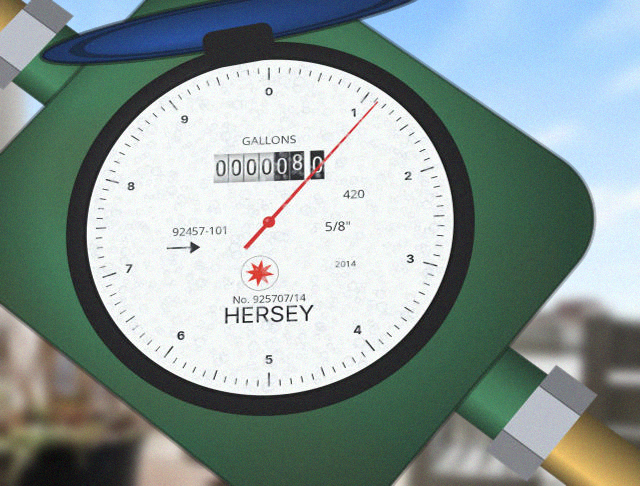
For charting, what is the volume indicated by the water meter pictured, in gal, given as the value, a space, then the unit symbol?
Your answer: 81.1 gal
